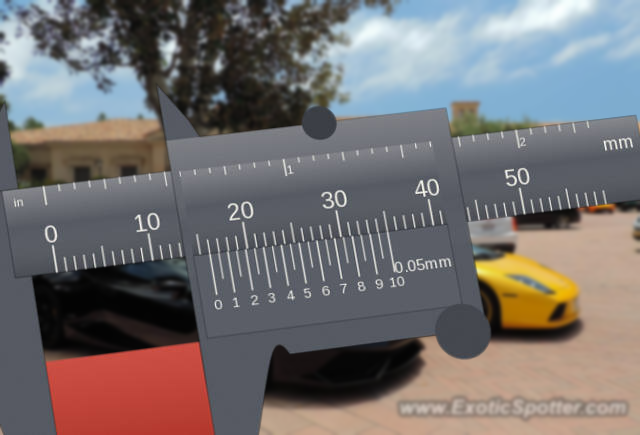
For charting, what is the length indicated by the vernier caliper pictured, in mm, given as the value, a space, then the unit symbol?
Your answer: 16.0 mm
